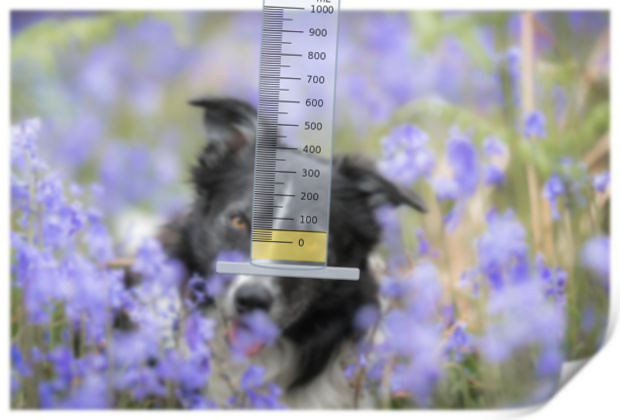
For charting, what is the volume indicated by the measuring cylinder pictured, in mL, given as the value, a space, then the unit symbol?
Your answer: 50 mL
